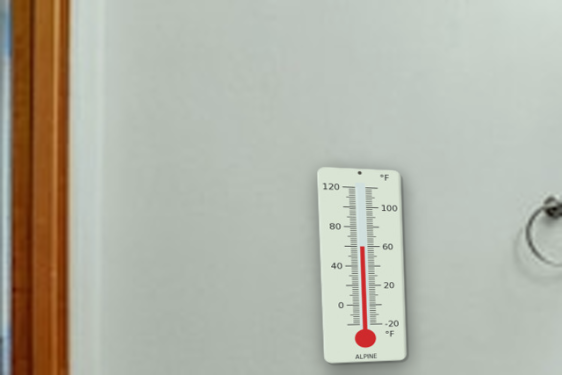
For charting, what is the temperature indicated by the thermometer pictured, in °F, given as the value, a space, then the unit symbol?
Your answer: 60 °F
